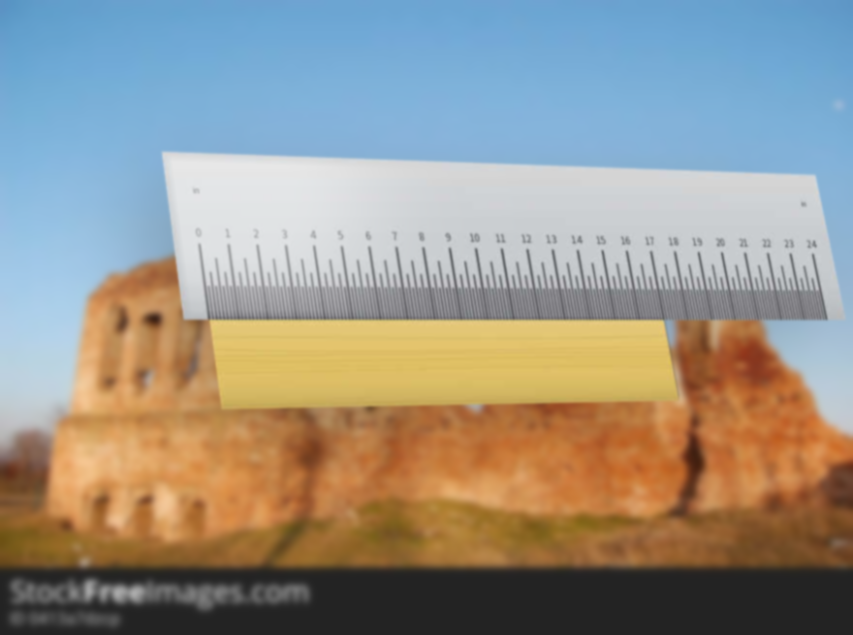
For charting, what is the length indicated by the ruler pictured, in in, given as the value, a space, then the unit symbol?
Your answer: 17 in
